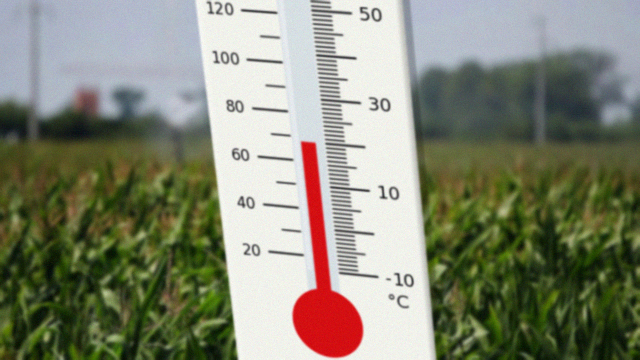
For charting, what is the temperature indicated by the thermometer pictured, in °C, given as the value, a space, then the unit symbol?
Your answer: 20 °C
